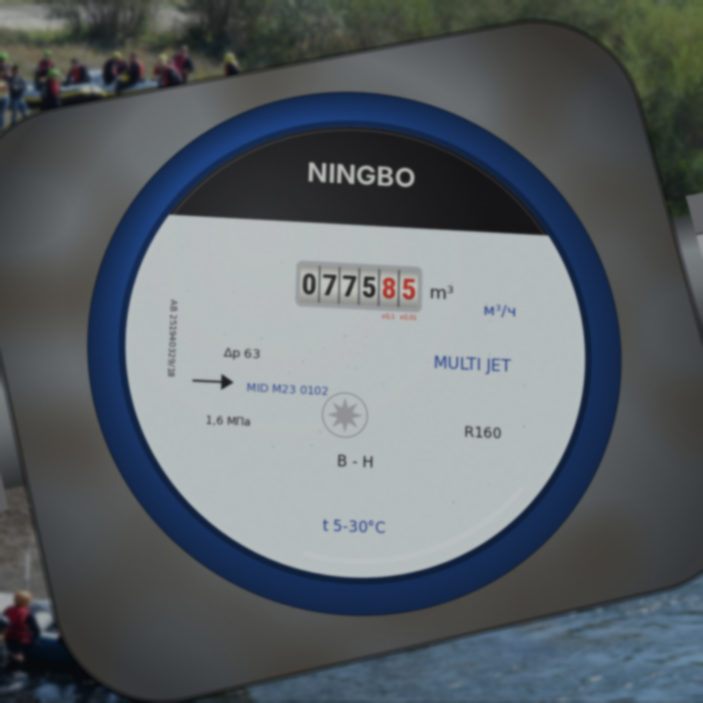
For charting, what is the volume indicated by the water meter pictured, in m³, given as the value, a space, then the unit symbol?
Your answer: 775.85 m³
